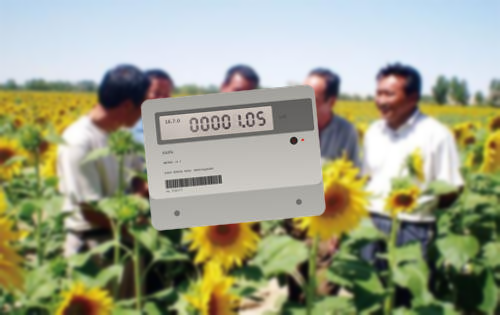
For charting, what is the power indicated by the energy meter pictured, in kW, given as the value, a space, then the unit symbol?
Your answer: 1.05 kW
